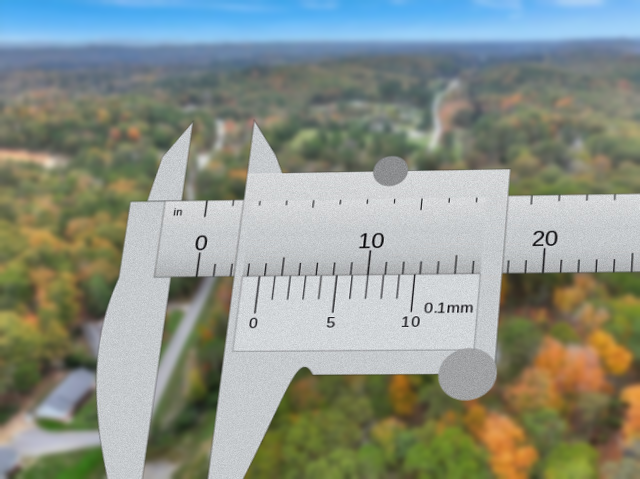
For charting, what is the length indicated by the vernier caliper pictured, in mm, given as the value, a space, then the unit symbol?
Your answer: 3.7 mm
